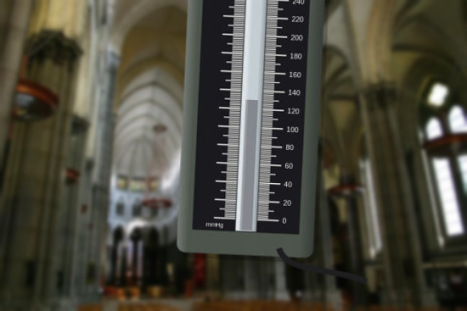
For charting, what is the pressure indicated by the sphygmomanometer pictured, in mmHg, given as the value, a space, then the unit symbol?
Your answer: 130 mmHg
